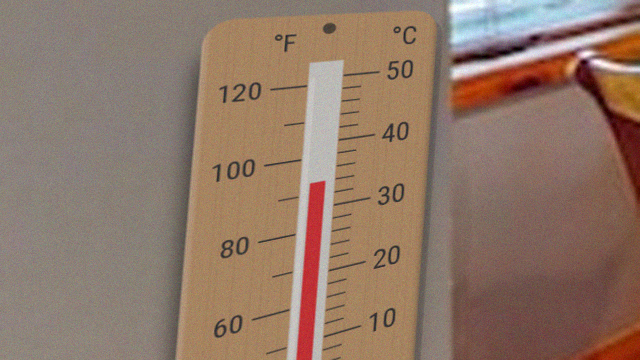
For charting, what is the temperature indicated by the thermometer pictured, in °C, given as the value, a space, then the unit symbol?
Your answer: 34 °C
